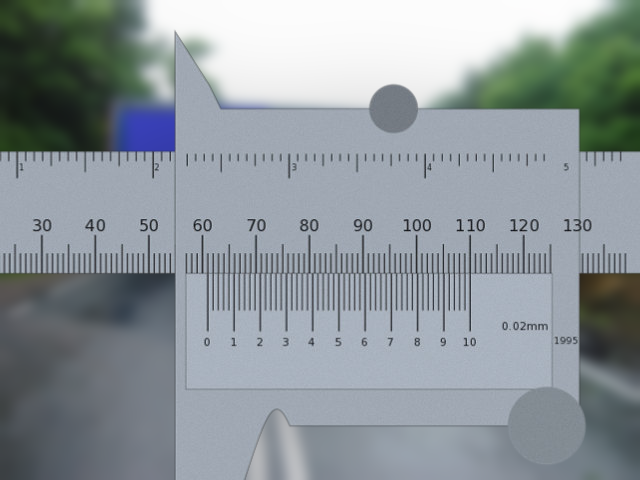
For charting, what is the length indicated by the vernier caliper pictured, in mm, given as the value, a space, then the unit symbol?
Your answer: 61.0 mm
